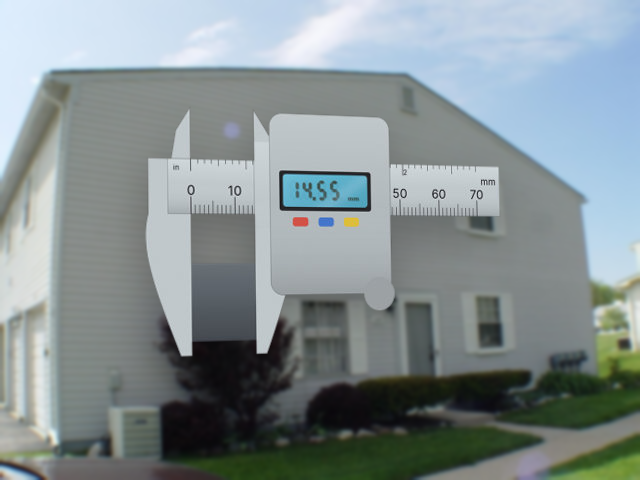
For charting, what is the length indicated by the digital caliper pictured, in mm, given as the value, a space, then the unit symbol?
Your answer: 14.55 mm
